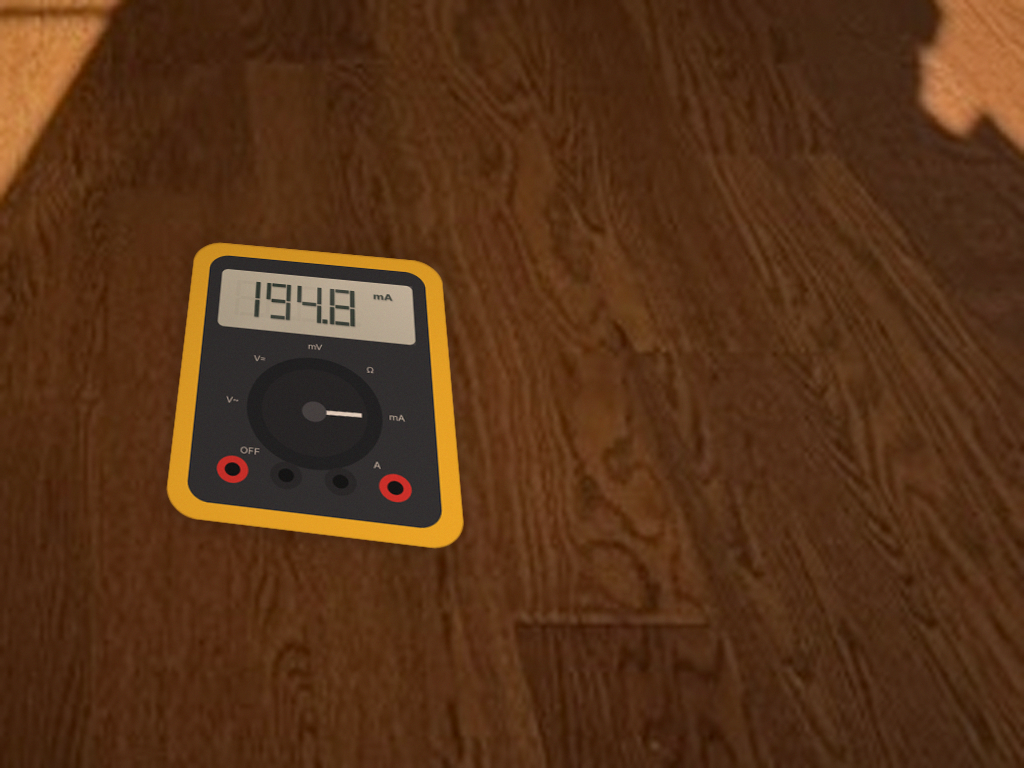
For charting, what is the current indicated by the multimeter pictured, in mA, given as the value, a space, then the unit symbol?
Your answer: 194.8 mA
